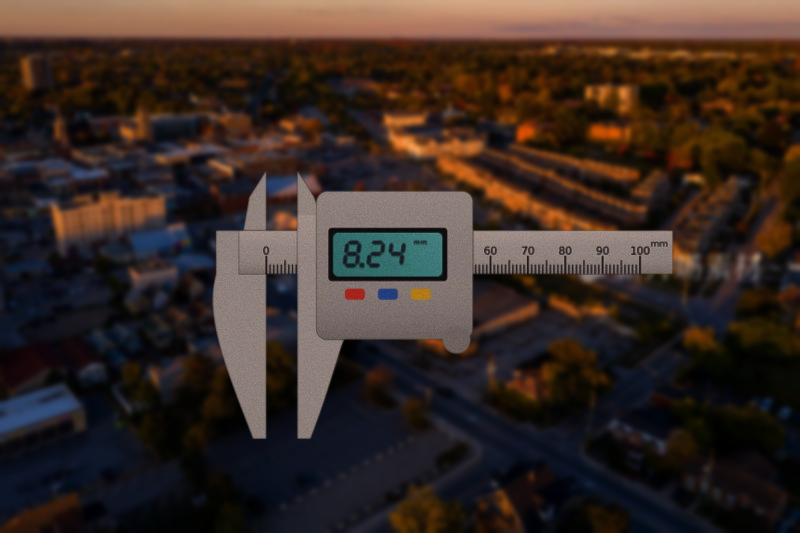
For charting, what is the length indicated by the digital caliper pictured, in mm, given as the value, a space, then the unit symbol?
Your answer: 8.24 mm
